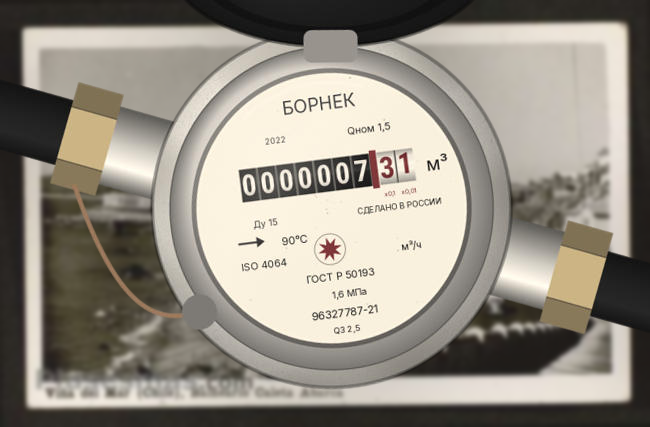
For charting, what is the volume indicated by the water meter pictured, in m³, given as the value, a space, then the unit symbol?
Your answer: 7.31 m³
